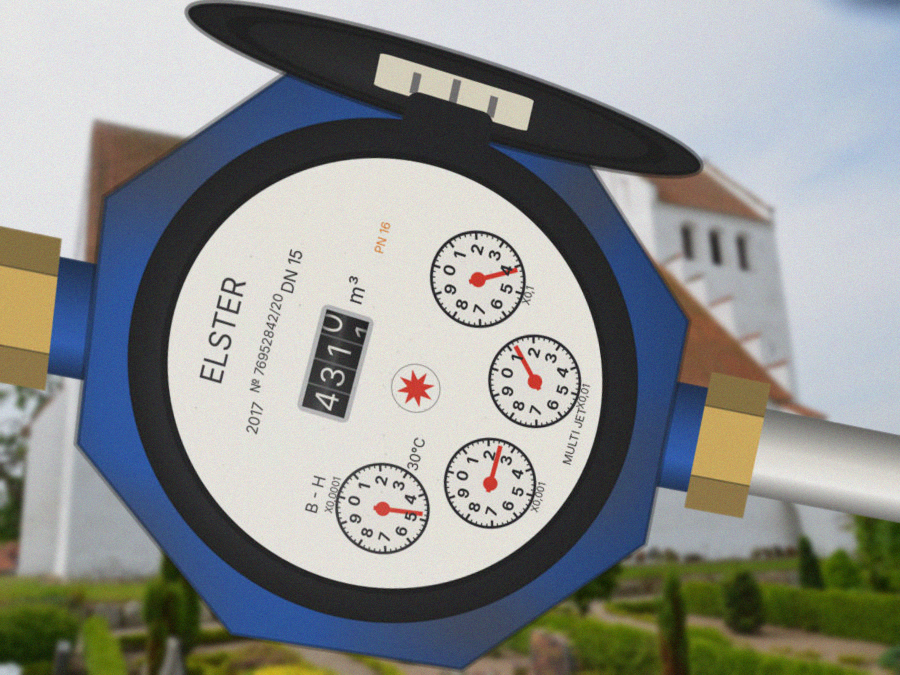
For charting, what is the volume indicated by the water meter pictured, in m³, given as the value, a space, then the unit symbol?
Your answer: 4310.4124 m³
